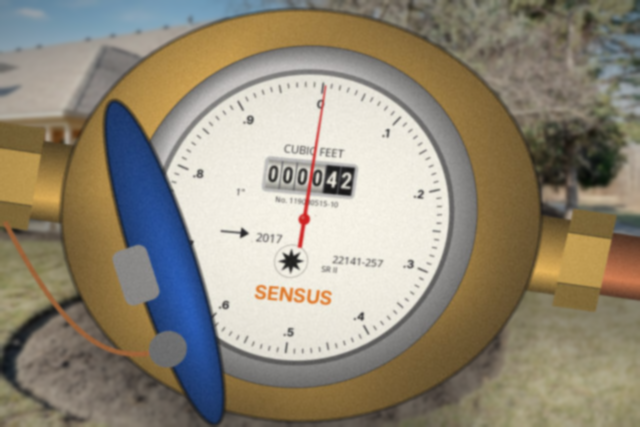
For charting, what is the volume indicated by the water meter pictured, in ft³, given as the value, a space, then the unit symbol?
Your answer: 42.00 ft³
